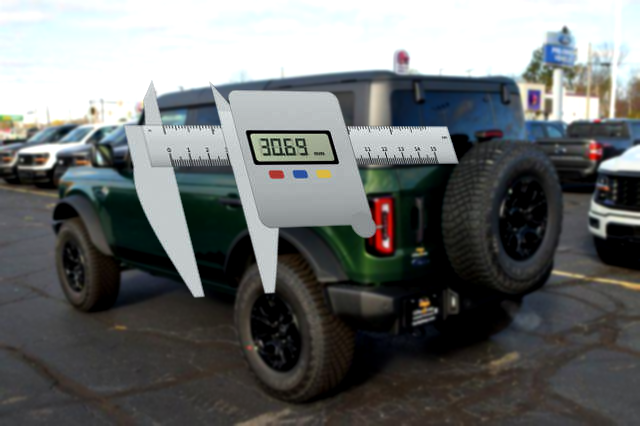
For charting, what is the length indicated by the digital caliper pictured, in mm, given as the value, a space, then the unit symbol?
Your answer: 30.69 mm
